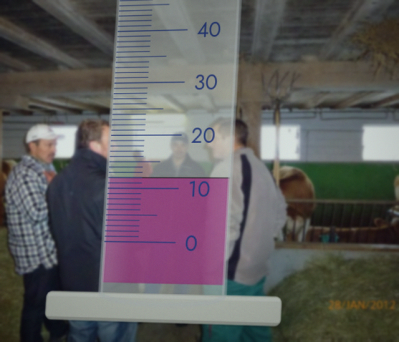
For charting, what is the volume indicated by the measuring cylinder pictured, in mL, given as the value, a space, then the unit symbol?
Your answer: 12 mL
